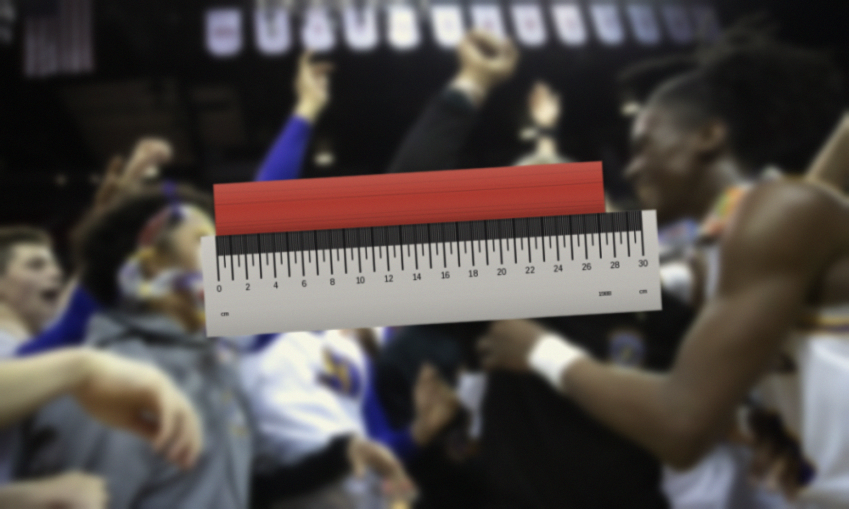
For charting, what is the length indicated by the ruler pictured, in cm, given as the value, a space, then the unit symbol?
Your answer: 27.5 cm
